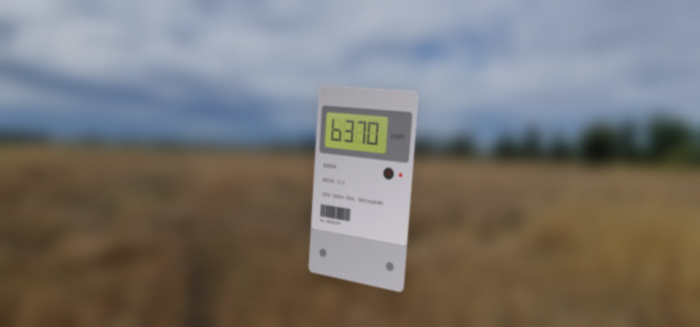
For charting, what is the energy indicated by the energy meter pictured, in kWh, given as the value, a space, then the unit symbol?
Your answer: 6370 kWh
